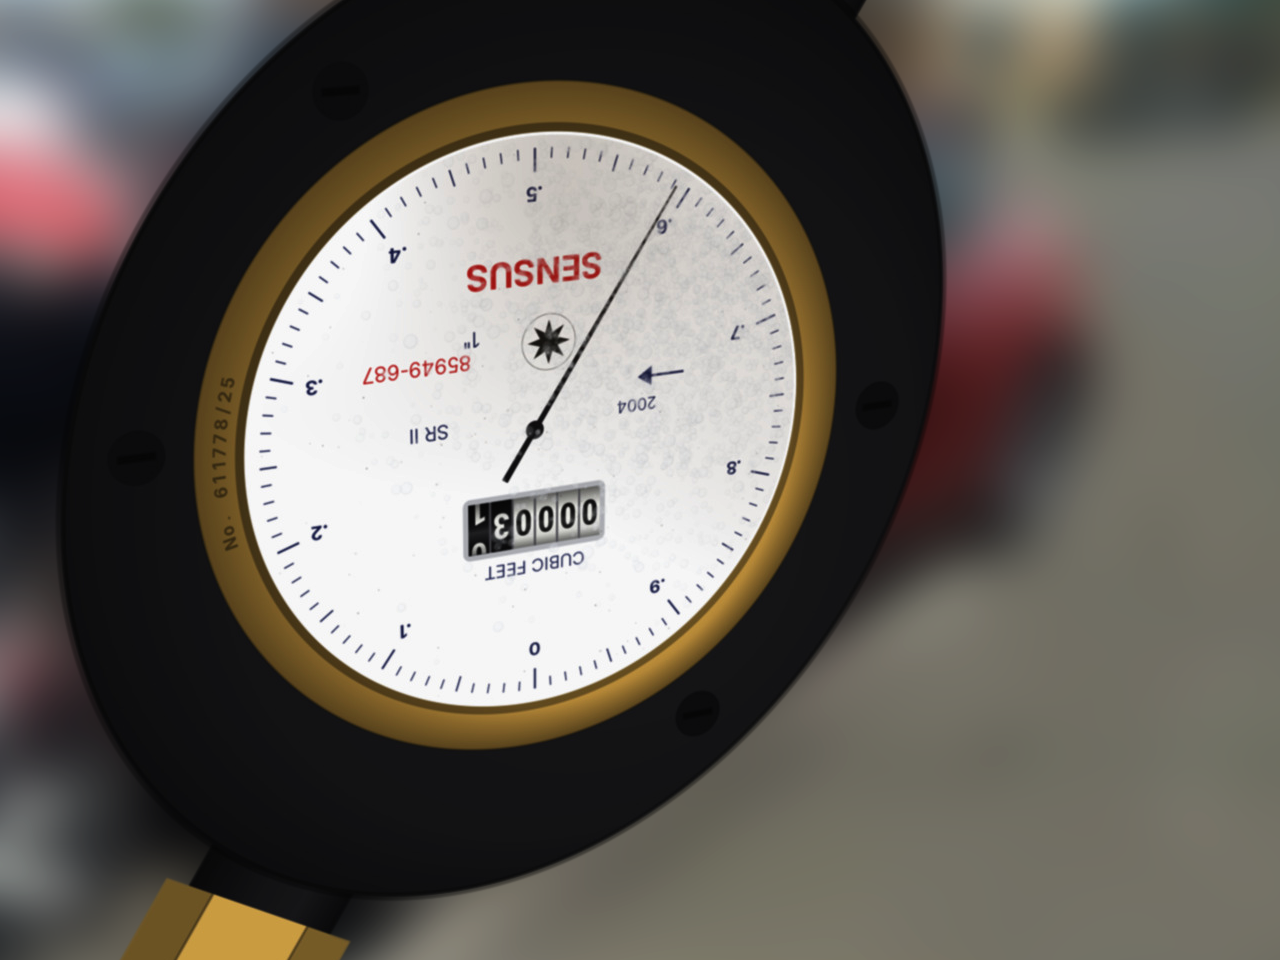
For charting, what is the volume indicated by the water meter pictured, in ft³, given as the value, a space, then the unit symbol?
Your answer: 30.59 ft³
